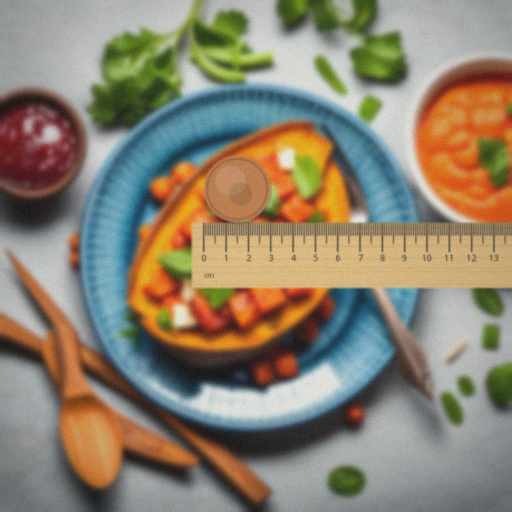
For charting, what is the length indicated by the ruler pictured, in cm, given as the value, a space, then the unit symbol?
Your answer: 3 cm
